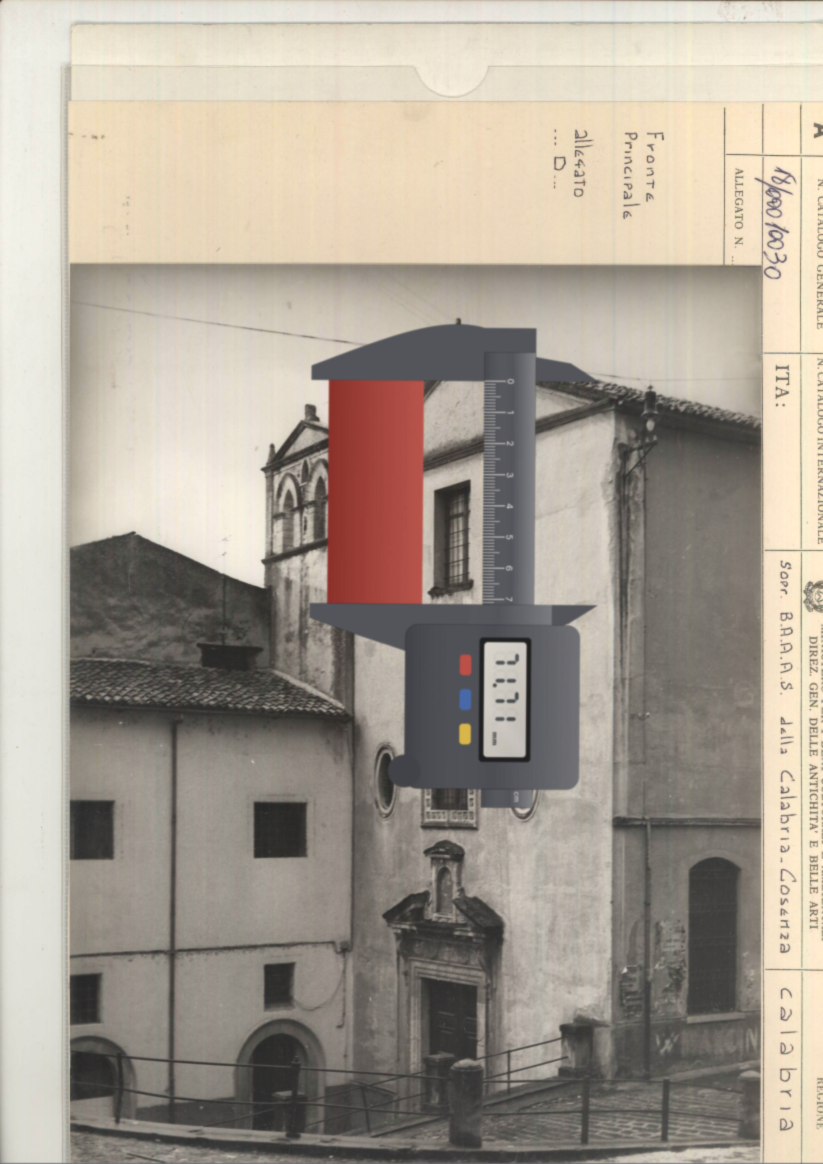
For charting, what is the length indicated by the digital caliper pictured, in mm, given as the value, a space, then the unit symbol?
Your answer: 71.71 mm
